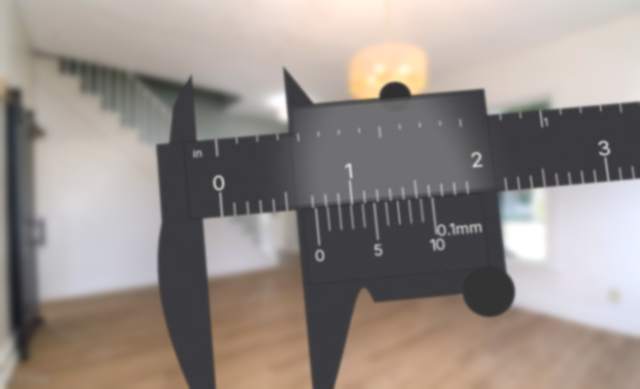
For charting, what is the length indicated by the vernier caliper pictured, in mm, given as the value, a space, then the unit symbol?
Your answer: 7.2 mm
